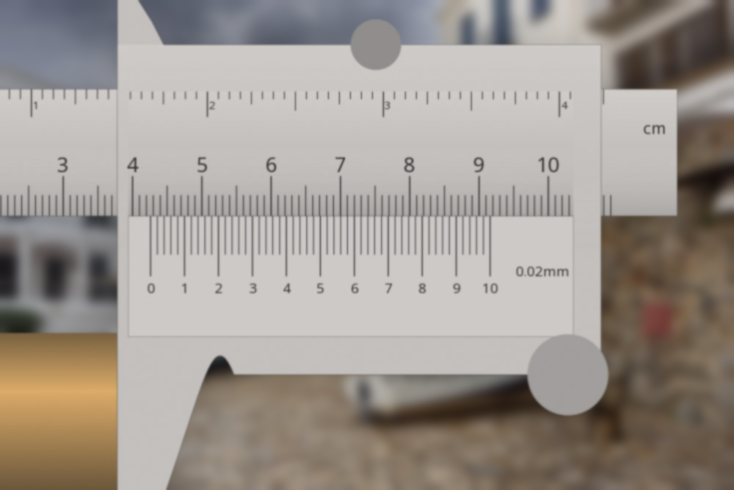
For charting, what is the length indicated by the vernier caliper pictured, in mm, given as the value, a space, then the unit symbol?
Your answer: 42.6 mm
